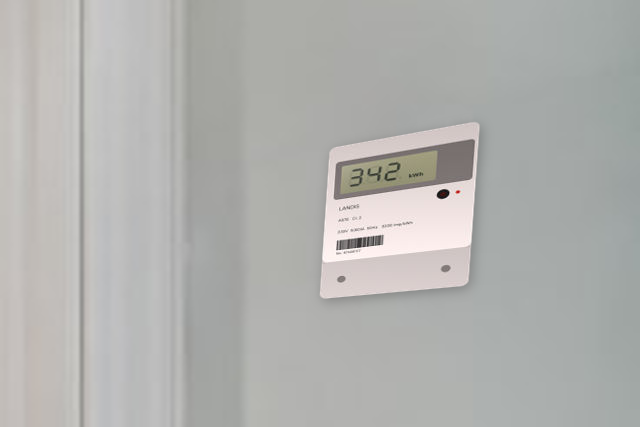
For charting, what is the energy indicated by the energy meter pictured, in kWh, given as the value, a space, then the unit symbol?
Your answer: 342 kWh
